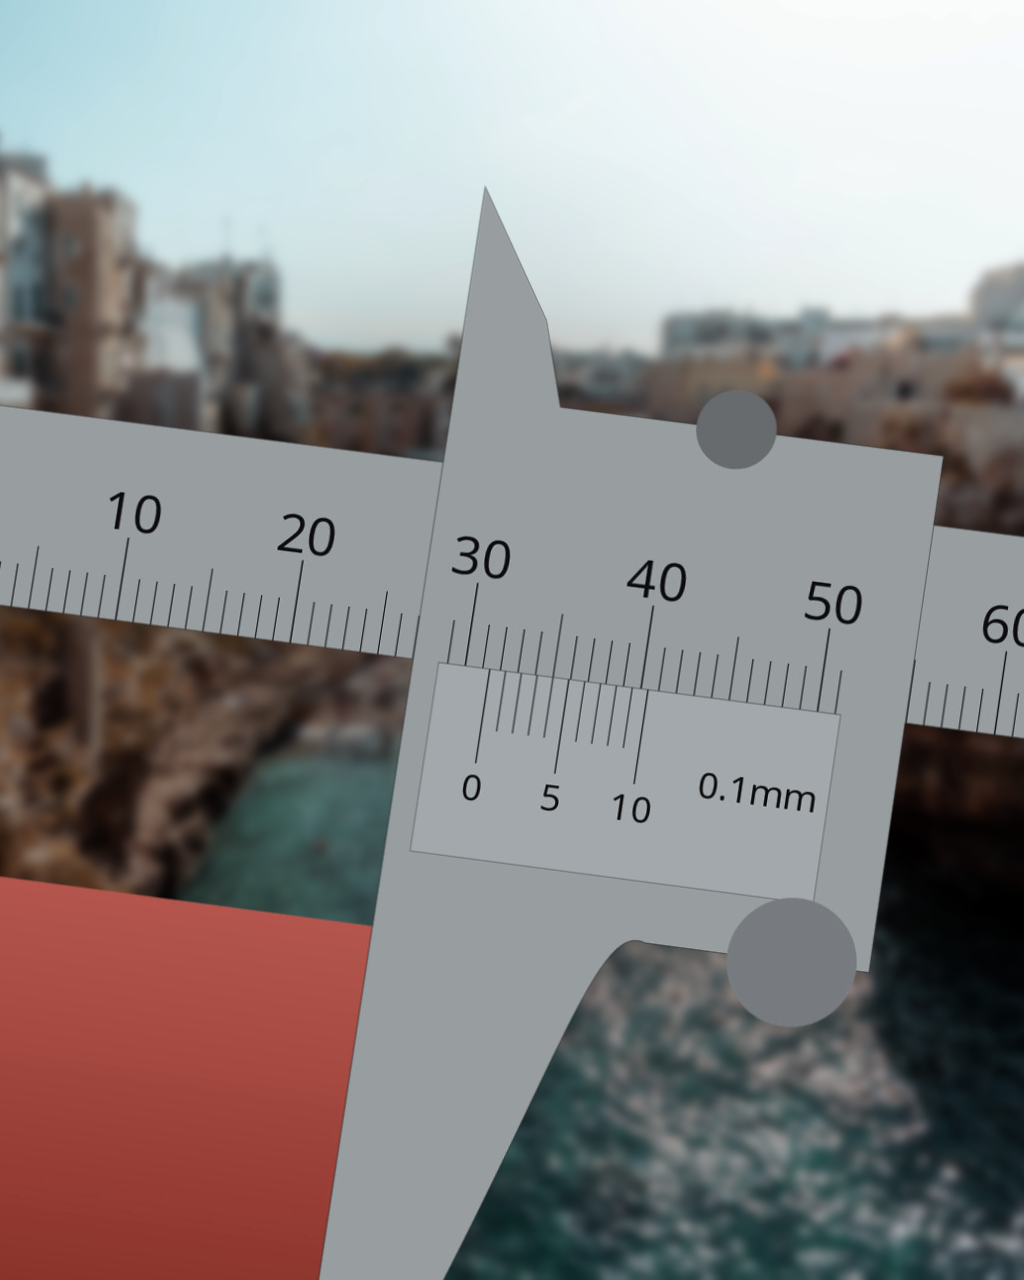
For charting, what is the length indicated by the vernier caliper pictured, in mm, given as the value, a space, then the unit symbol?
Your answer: 31.4 mm
